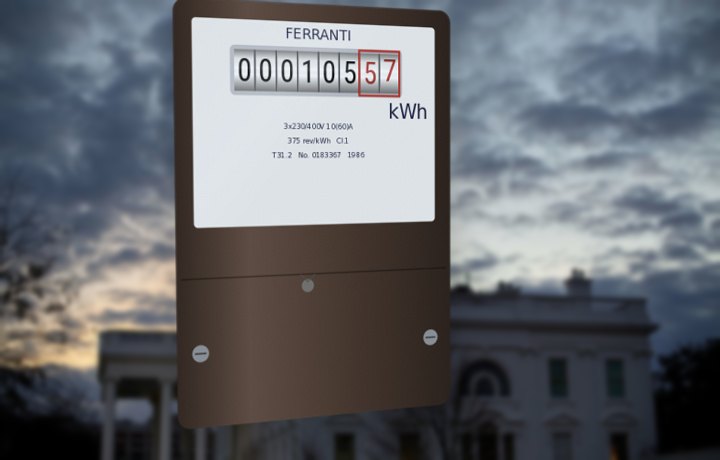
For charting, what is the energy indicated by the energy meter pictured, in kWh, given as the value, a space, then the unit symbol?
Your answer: 105.57 kWh
